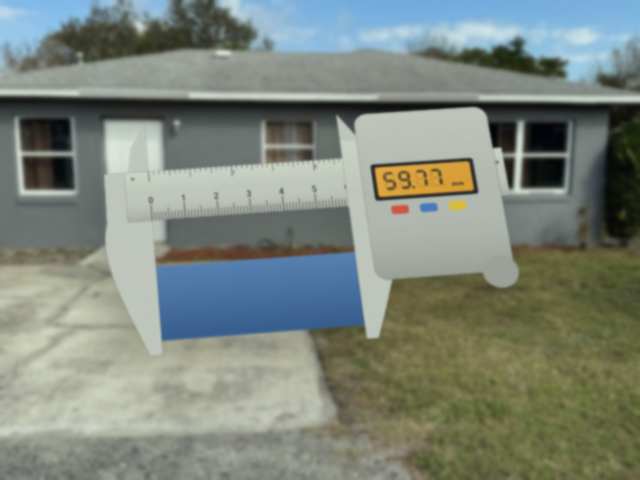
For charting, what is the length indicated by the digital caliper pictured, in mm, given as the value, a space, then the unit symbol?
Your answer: 59.77 mm
